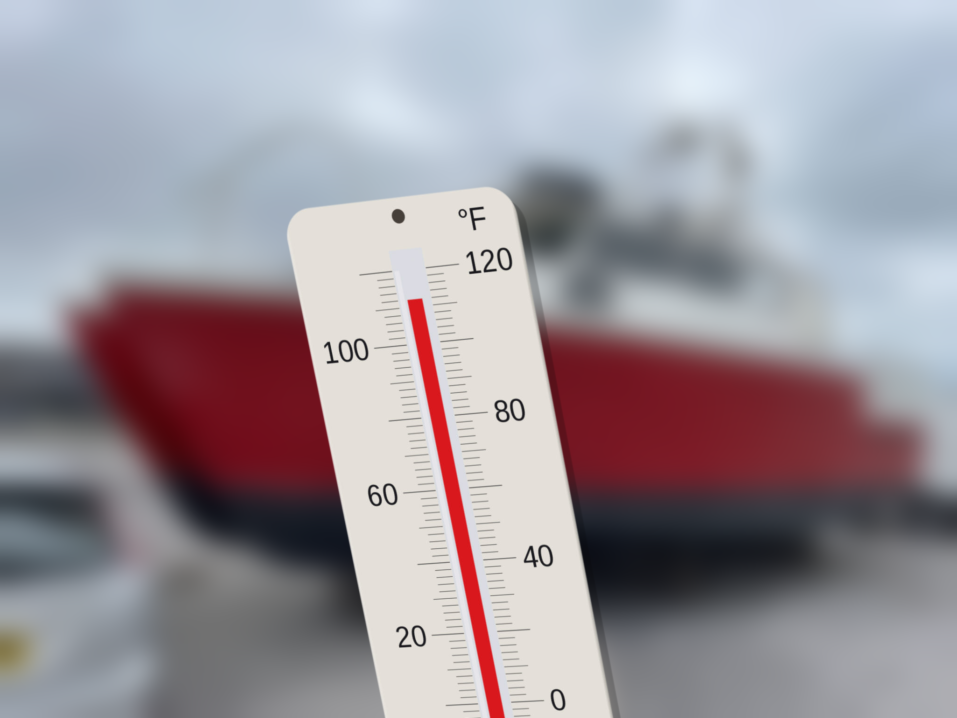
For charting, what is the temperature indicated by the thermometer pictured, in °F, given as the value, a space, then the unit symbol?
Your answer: 112 °F
